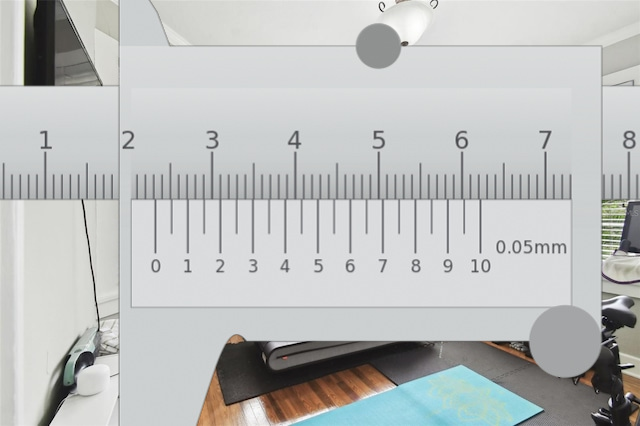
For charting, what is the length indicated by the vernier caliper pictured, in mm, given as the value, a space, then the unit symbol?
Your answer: 23.2 mm
